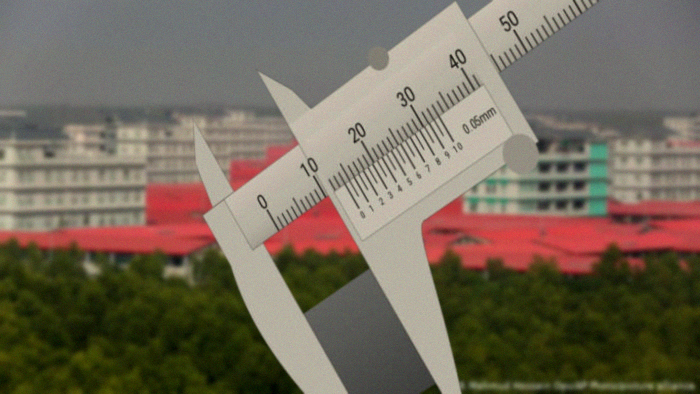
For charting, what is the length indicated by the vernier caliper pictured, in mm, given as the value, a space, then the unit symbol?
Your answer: 14.0 mm
